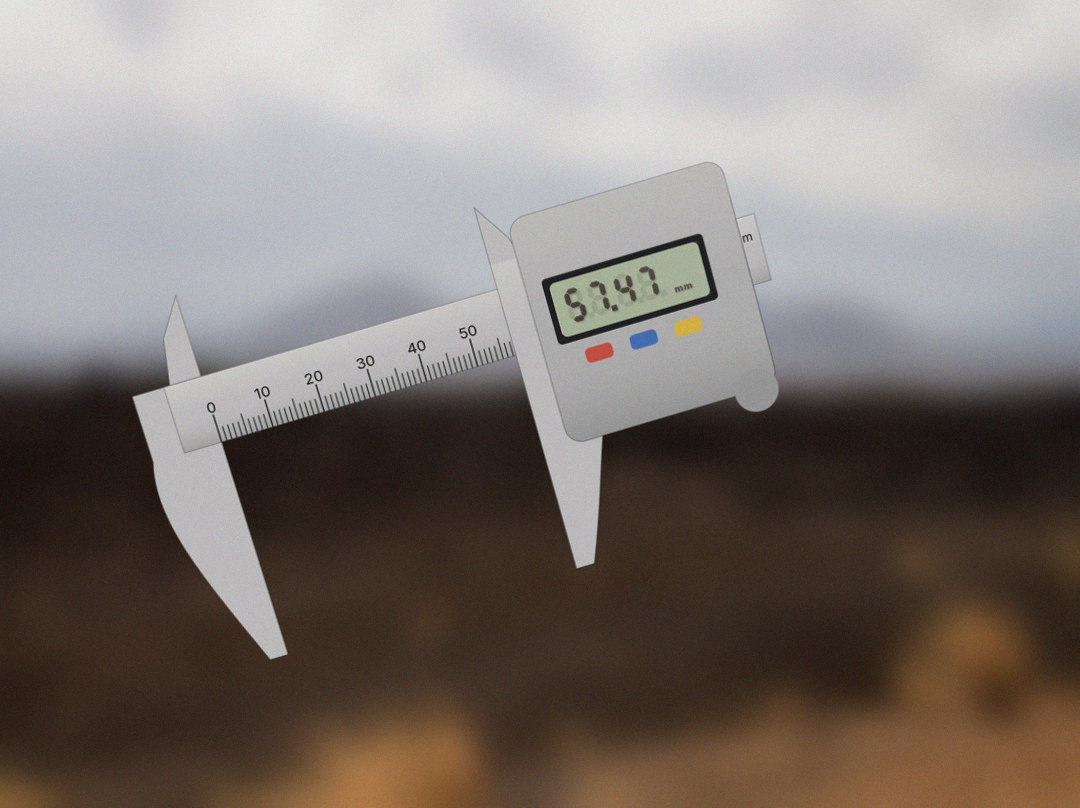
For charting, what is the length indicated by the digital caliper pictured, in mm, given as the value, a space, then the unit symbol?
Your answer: 57.47 mm
